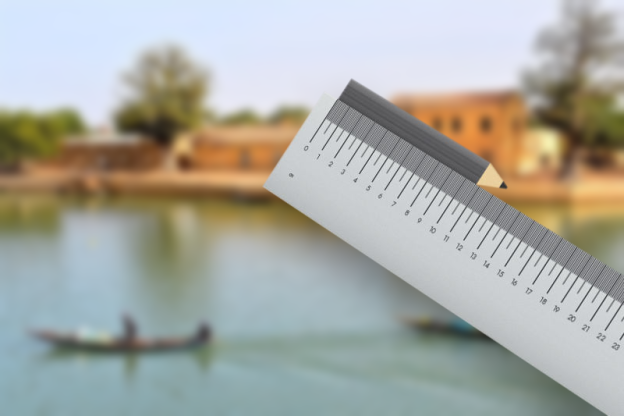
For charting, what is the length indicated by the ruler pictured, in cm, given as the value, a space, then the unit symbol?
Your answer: 12.5 cm
